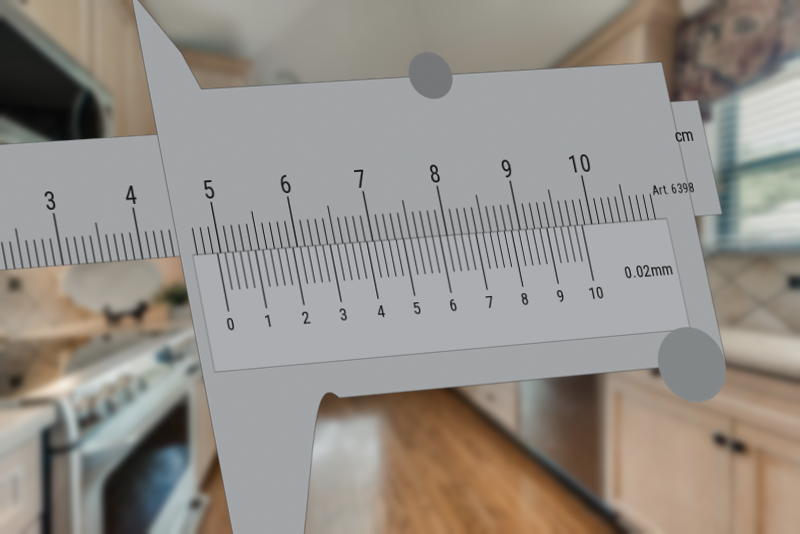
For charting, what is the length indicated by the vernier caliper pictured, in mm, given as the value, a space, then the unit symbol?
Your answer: 49.6 mm
